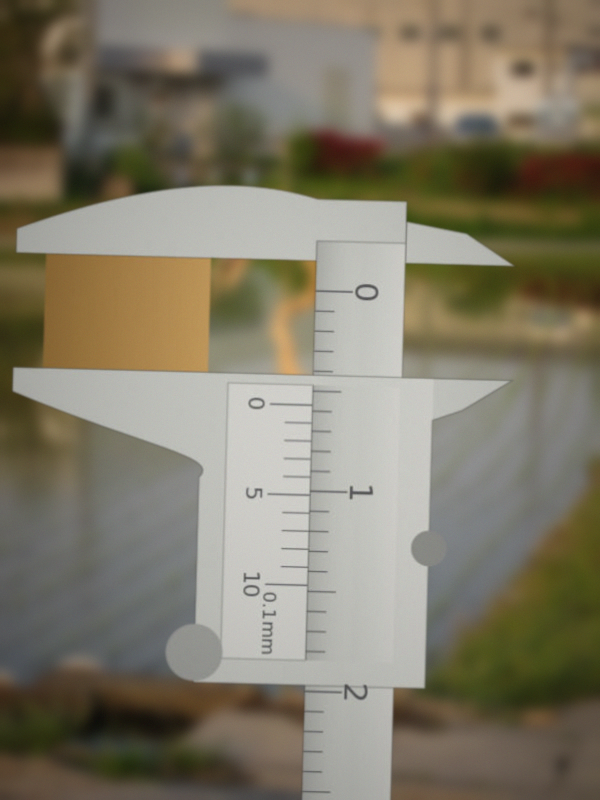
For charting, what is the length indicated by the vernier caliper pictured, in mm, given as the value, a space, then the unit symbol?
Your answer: 5.7 mm
